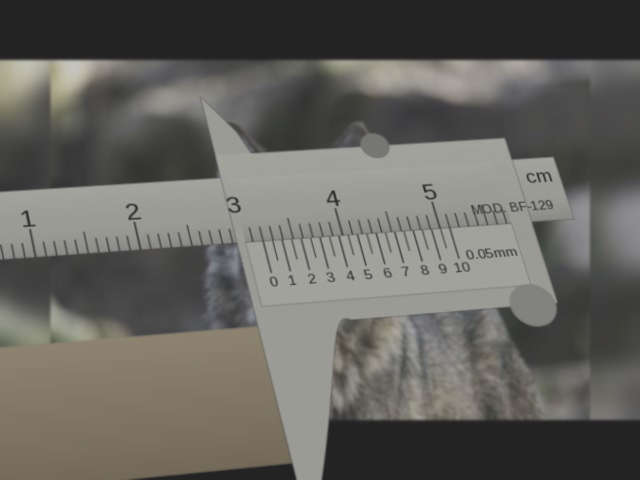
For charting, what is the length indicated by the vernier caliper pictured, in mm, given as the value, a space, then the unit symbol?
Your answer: 32.0 mm
